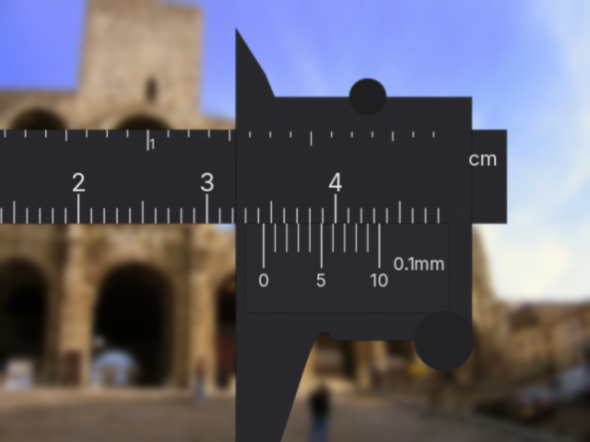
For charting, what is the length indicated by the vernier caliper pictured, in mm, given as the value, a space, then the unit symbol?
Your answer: 34.4 mm
